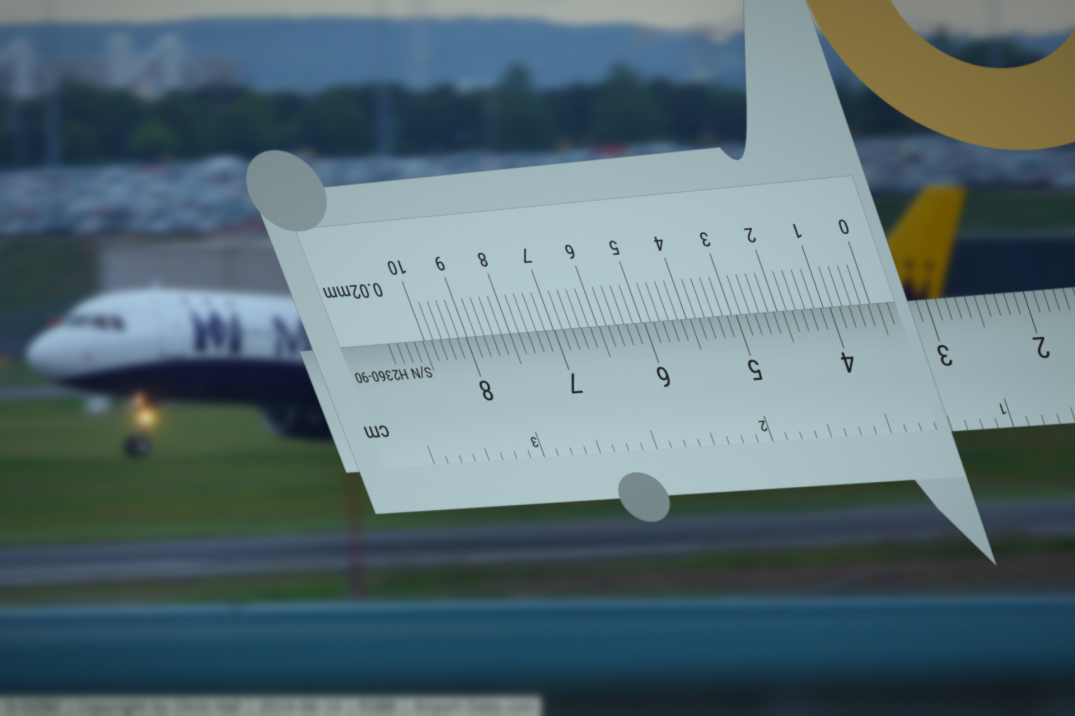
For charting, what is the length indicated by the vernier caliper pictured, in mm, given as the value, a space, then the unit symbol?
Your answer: 35.8 mm
